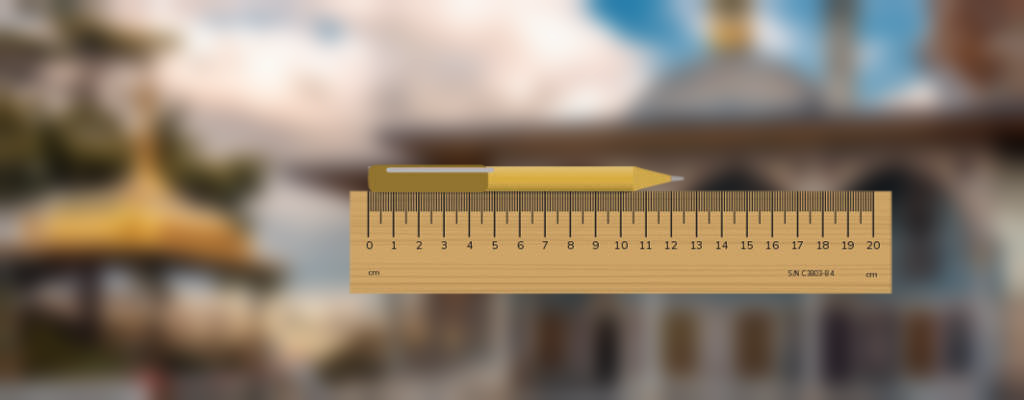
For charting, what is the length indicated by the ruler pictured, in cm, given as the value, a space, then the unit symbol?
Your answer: 12.5 cm
